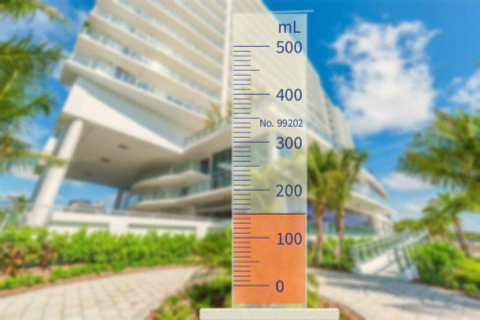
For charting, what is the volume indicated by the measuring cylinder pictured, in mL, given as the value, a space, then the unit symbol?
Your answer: 150 mL
